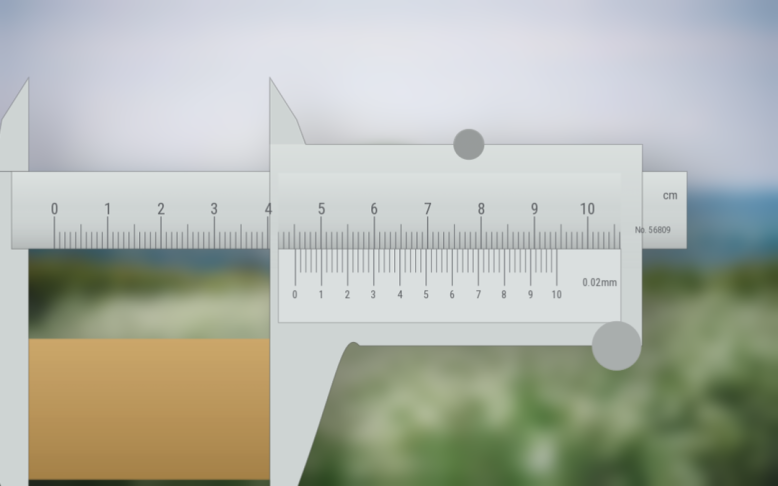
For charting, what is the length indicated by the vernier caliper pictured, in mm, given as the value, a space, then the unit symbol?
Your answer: 45.2 mm
